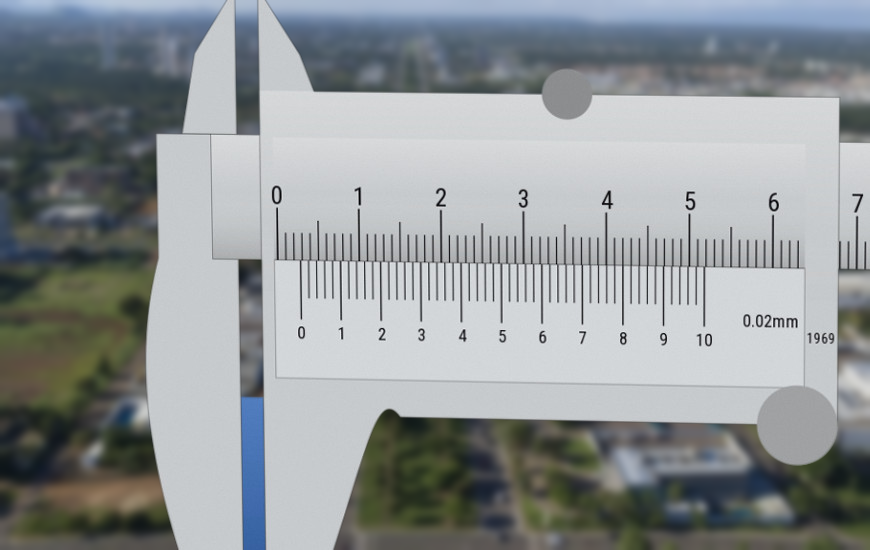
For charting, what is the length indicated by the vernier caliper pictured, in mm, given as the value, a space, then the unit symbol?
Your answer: 2.8 mm
